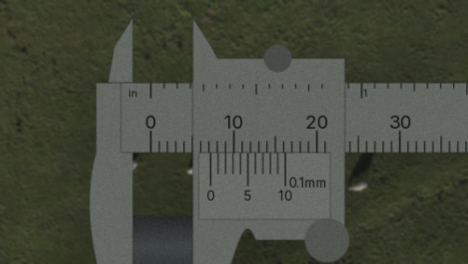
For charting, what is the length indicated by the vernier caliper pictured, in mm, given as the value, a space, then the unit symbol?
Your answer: 7.2 mm
